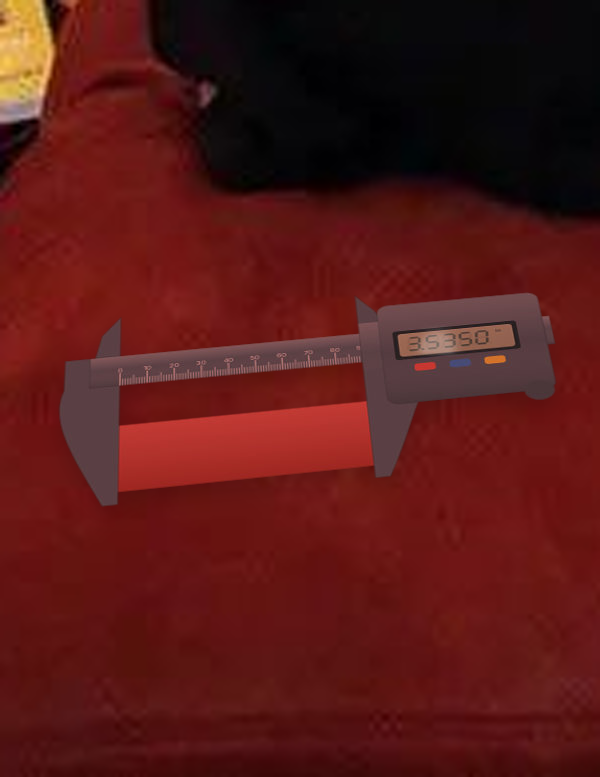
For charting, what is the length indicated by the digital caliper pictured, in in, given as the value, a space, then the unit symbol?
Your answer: 3.5350 in
